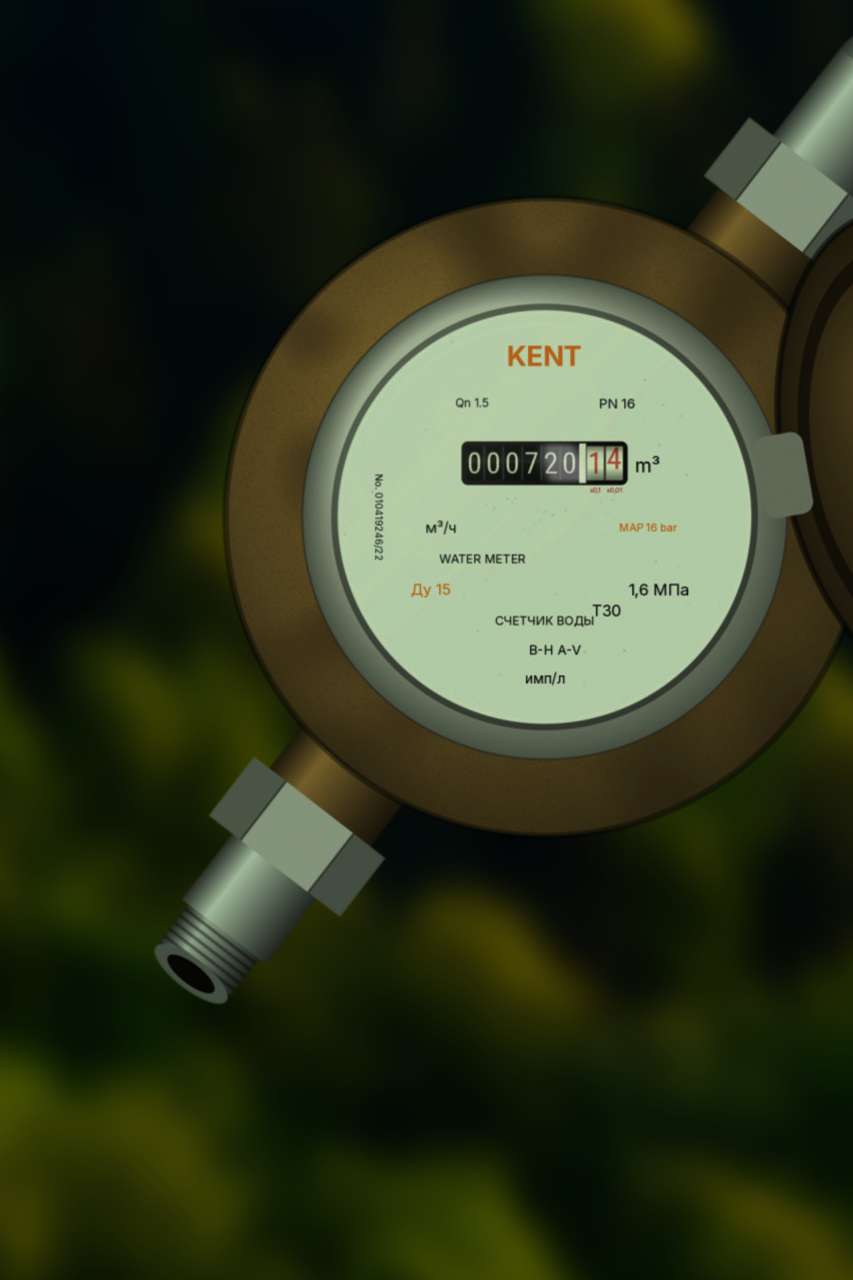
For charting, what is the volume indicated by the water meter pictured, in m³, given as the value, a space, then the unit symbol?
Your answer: 720.14 m³
